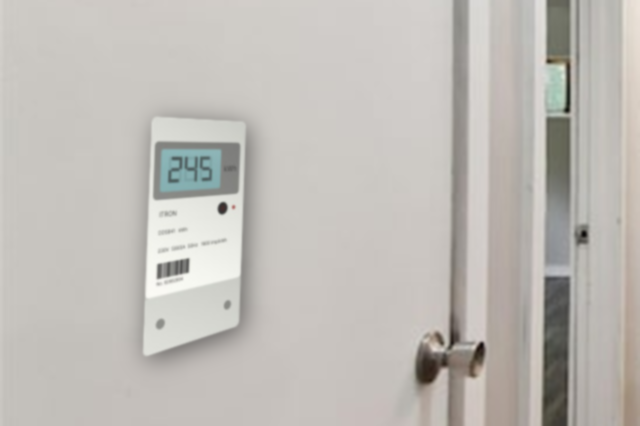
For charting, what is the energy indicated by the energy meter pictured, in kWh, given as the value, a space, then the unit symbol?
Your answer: 245 kWh
